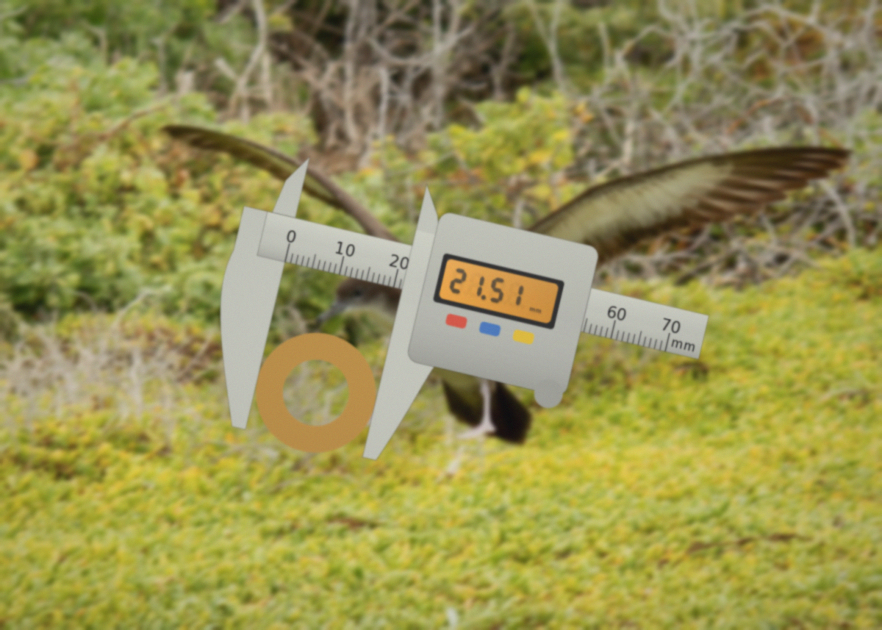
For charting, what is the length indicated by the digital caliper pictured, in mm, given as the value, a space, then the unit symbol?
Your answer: 21.51 mm
